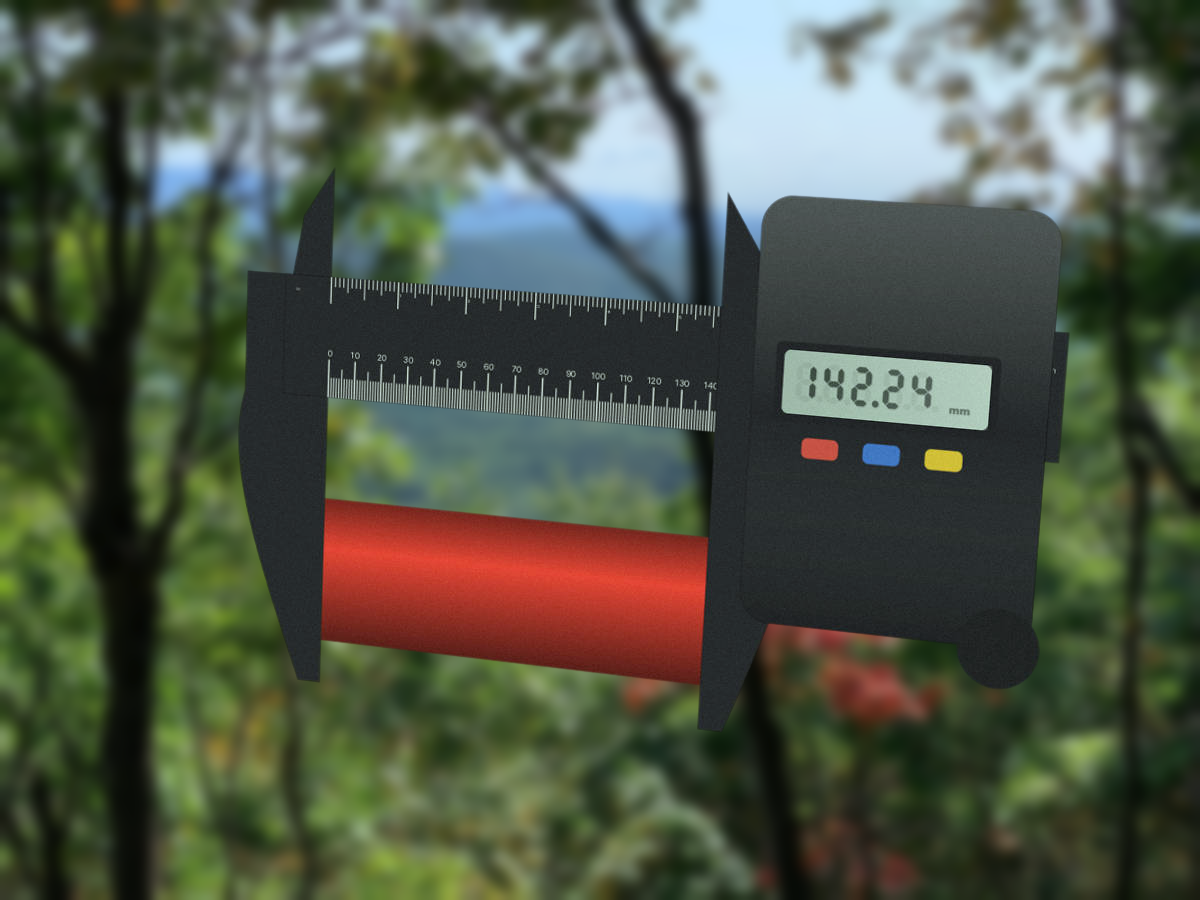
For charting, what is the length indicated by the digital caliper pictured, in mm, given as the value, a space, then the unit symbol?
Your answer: 142.24 mm
